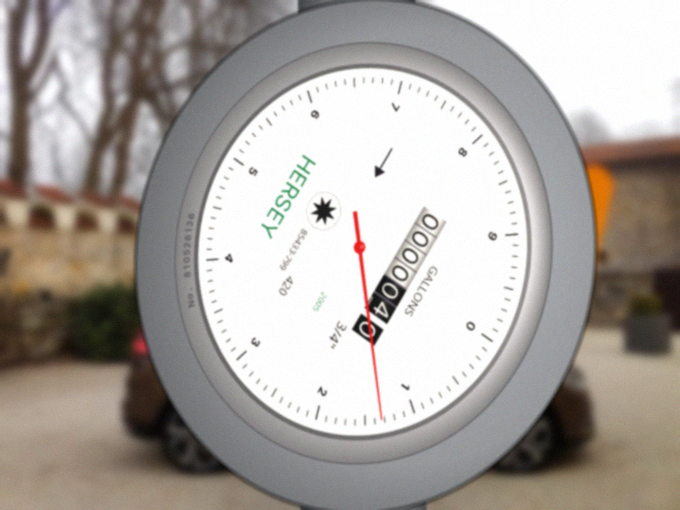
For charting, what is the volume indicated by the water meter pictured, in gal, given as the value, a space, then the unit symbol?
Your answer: 41.3 gal
